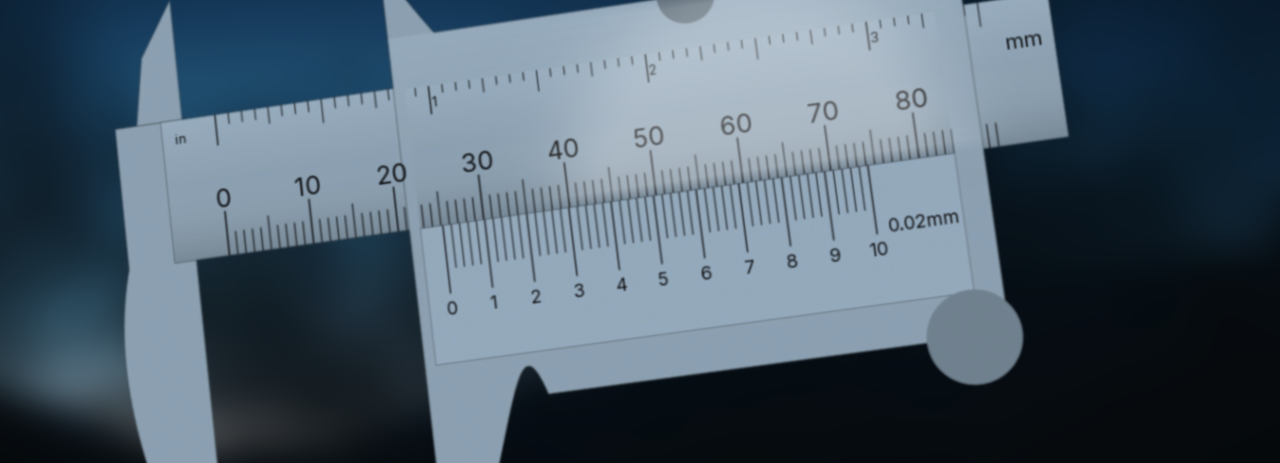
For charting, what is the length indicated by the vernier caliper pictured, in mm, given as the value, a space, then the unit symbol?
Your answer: 25.2 mm
